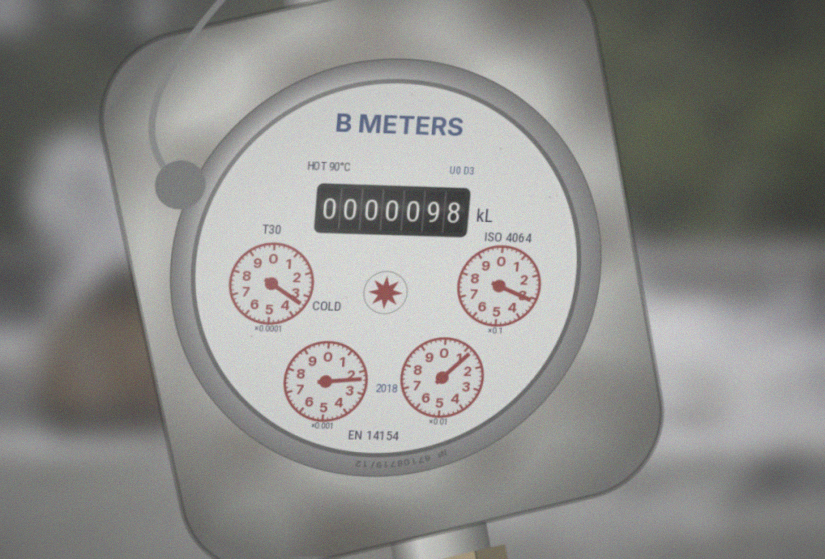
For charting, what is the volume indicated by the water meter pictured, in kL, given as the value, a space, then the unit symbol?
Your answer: 98.3123 kL
